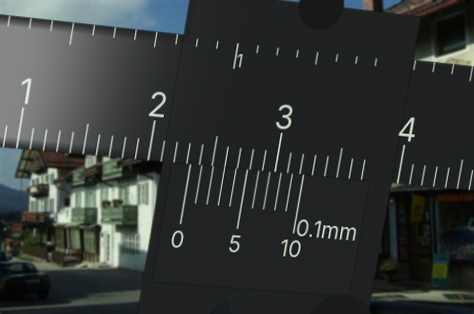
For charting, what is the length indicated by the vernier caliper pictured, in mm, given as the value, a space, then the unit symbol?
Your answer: 23.3 mm
